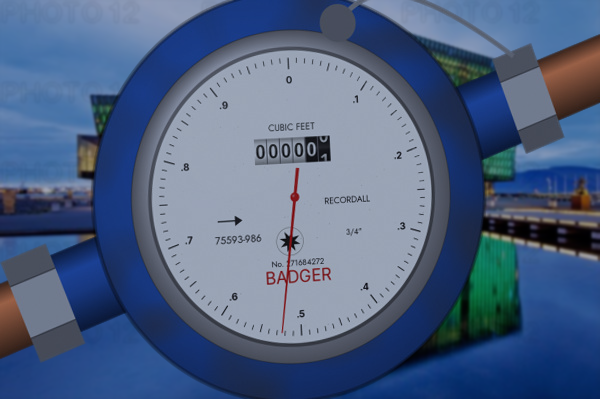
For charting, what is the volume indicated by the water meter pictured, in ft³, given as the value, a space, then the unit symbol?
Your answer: 0.52 ft³
